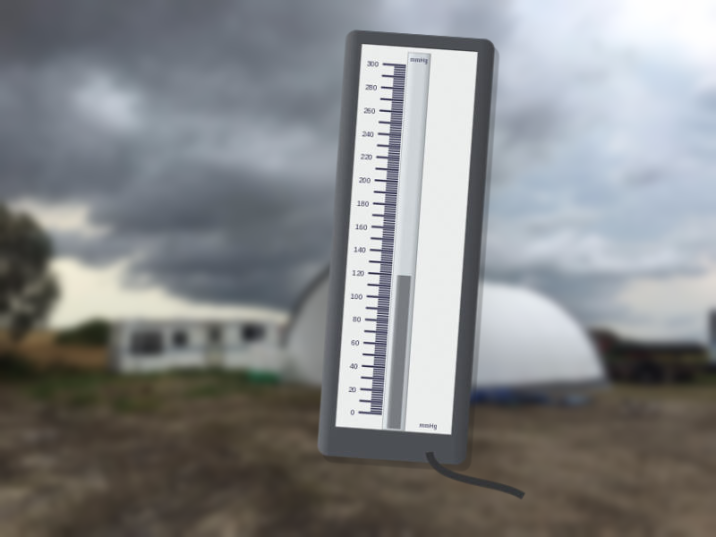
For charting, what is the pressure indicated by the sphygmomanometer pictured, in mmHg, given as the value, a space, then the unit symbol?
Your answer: 120 mmHg
